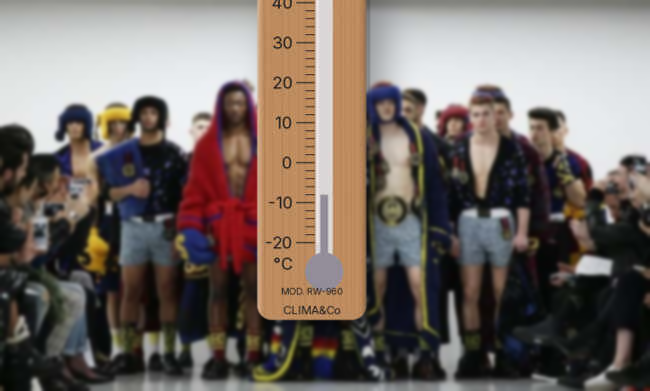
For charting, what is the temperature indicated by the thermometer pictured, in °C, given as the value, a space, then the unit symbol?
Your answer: -8 °C
